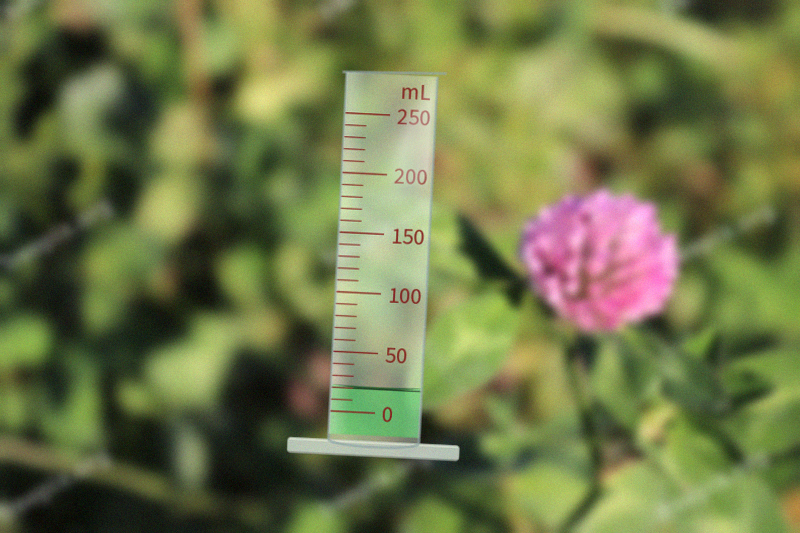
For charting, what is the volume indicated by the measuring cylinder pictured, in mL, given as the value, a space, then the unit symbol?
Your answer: 20 mL
